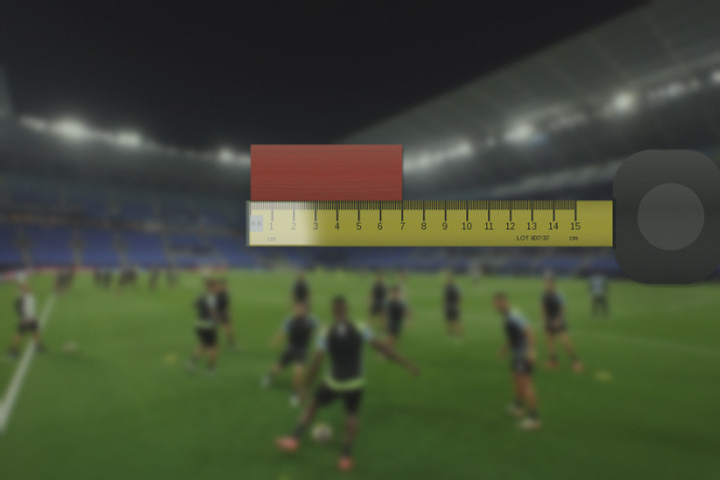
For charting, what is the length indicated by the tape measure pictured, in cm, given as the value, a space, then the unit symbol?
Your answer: 7 cm
